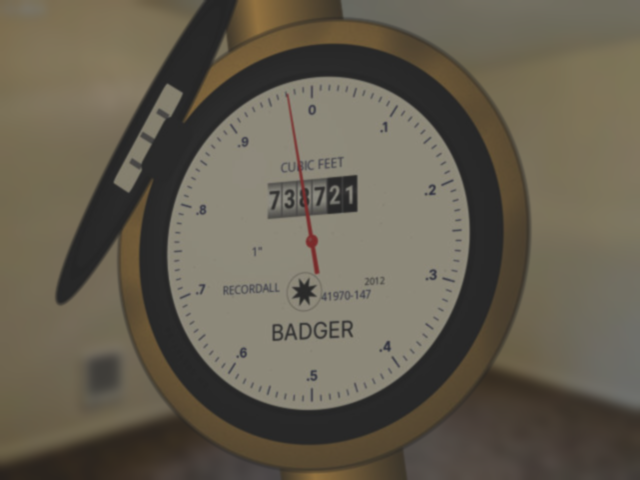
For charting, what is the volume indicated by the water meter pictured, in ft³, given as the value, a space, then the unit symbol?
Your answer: 738720.97 ft³
